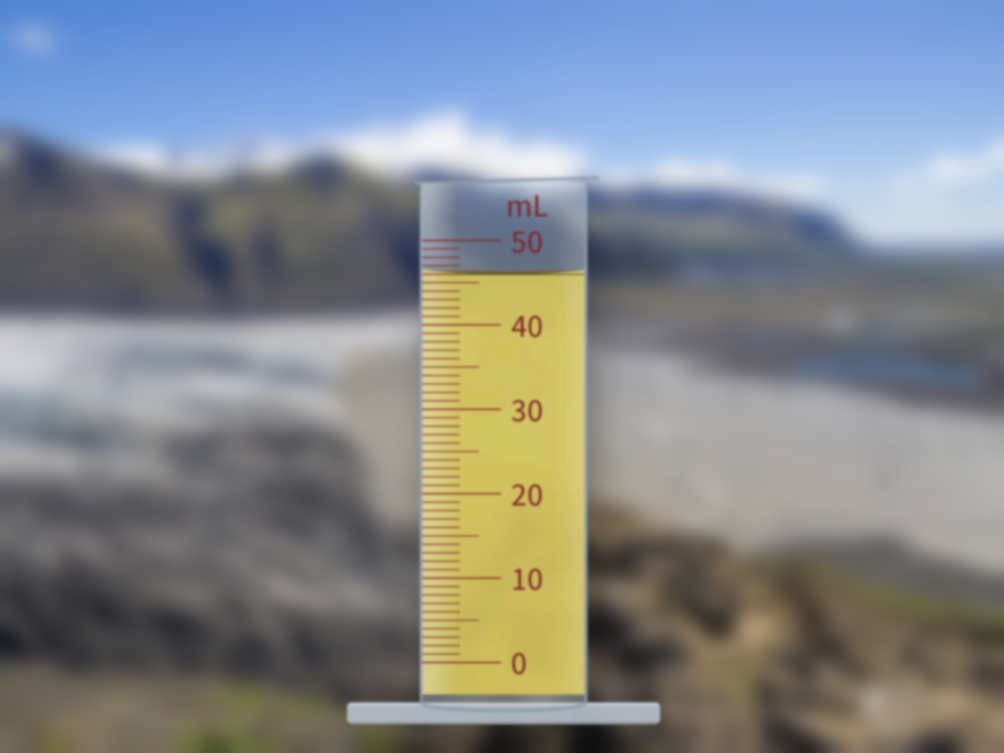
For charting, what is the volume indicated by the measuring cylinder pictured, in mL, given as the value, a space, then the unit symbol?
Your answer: 46 mL
